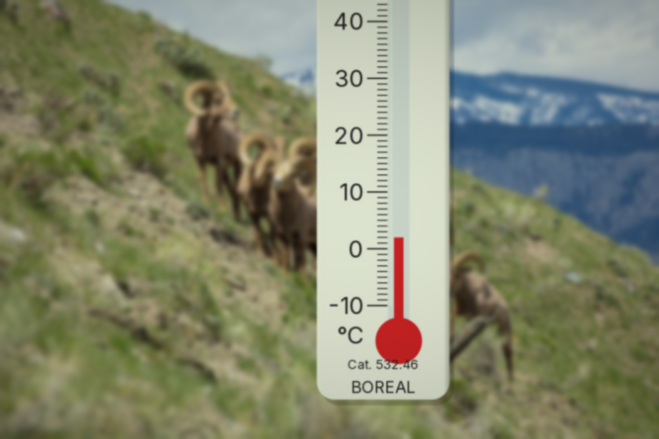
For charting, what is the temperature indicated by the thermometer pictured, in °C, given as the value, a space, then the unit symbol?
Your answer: 2 °C
